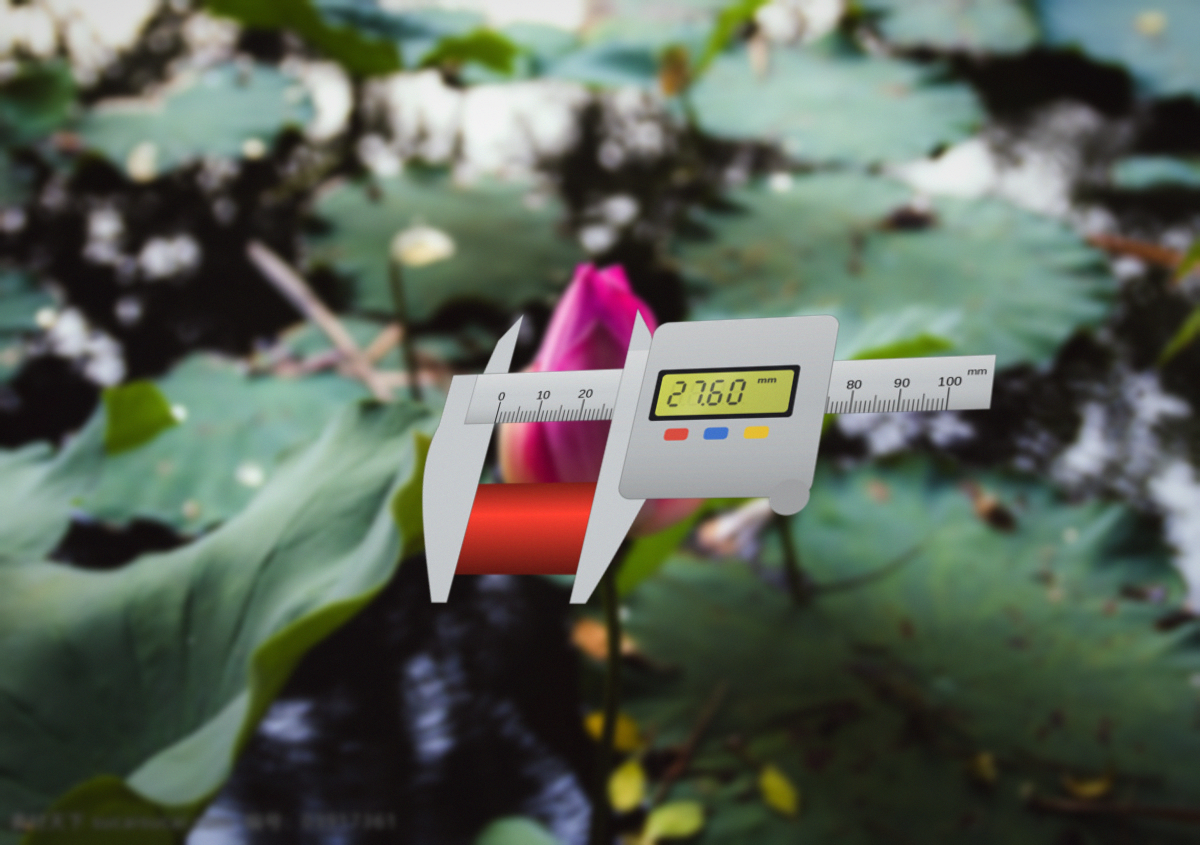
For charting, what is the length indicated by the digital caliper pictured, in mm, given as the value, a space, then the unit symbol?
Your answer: 27.60 mm
